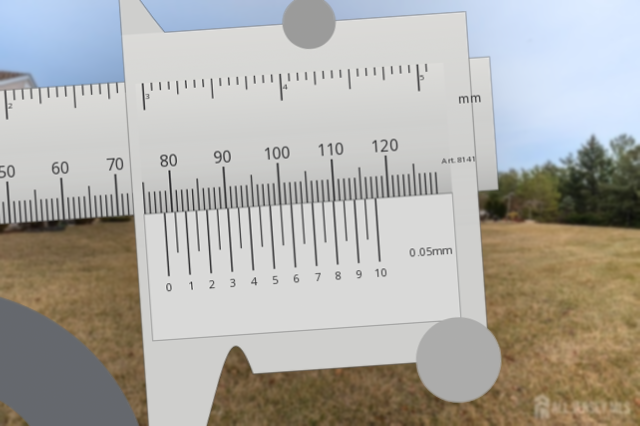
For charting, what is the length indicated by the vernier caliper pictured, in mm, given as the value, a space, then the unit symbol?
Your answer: 78.6 mm
